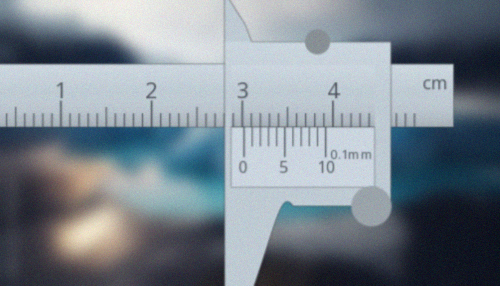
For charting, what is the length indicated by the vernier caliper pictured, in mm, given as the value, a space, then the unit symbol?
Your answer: 30.2 mm
